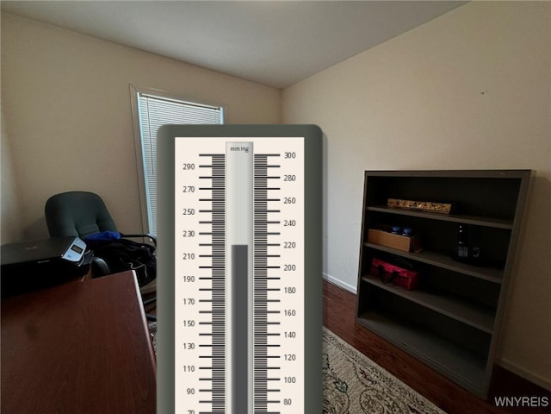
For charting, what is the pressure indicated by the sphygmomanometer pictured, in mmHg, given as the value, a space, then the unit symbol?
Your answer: 220 mmHg
